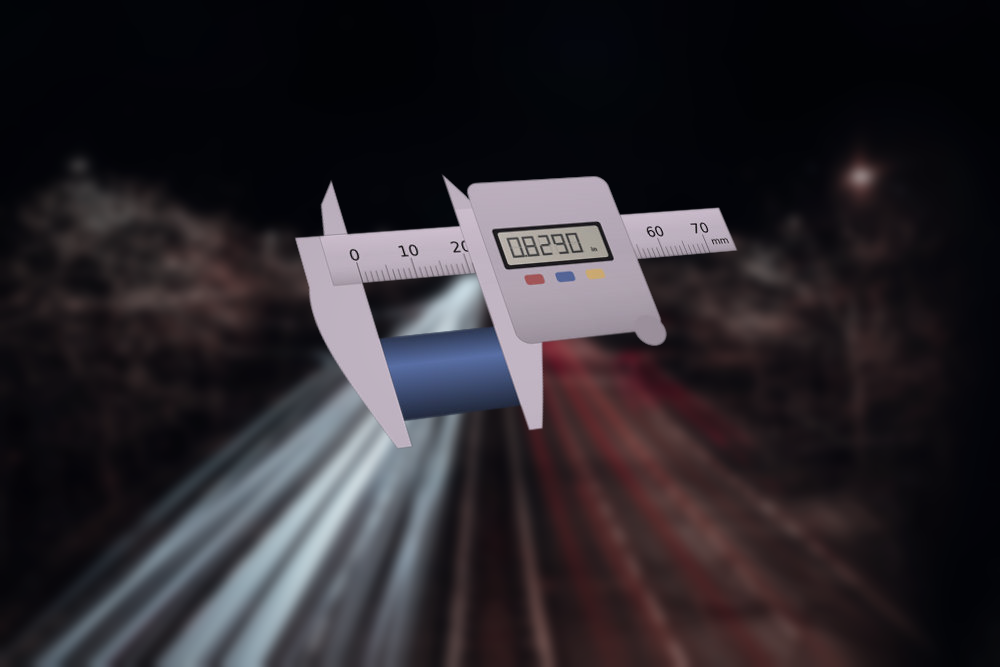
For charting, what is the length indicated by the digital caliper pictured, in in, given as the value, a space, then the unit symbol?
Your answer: 0.8290 in
